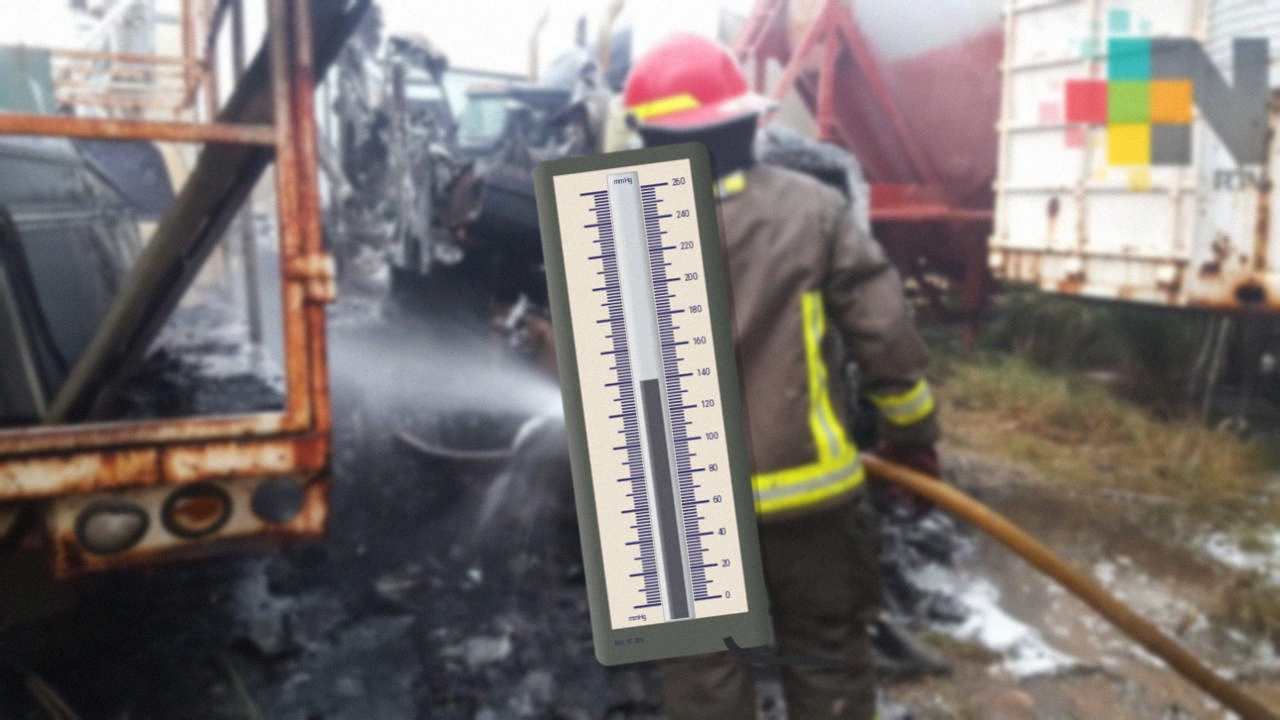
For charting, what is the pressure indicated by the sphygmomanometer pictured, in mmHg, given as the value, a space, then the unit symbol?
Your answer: 140 mmHg
